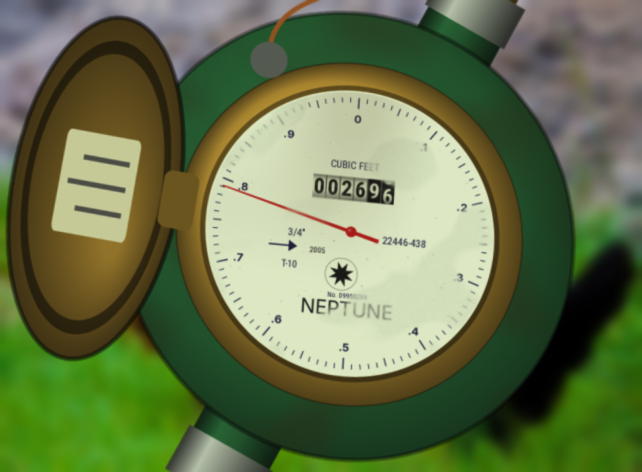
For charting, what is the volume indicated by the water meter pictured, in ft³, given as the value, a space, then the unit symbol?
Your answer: 2695.79 ft³
